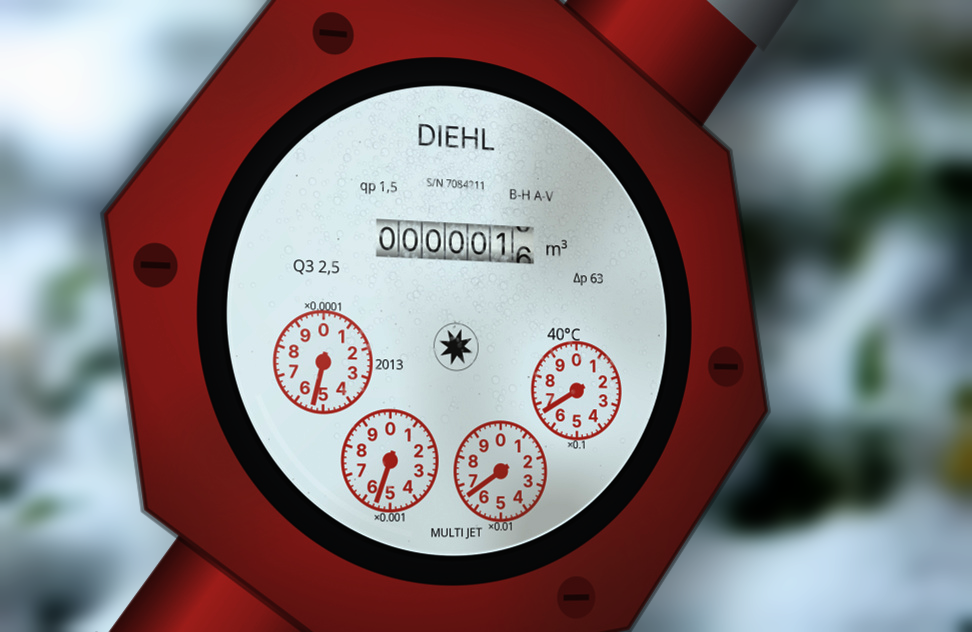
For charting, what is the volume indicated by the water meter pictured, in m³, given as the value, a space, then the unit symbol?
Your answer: 15.6655 m³
